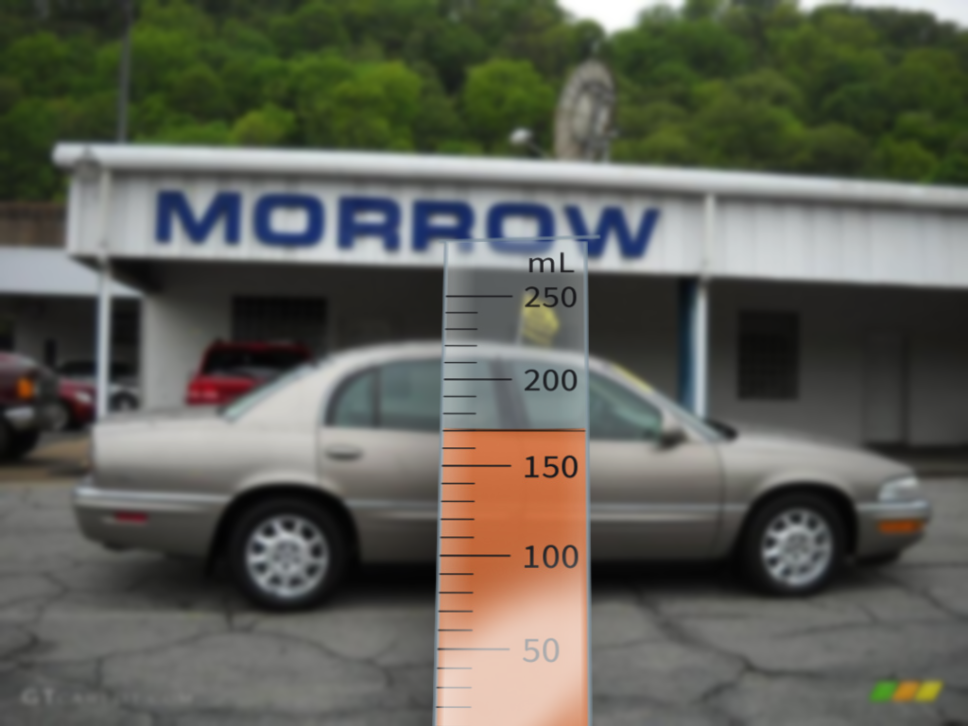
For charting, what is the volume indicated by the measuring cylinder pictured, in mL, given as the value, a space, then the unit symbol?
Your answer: 170 mL
